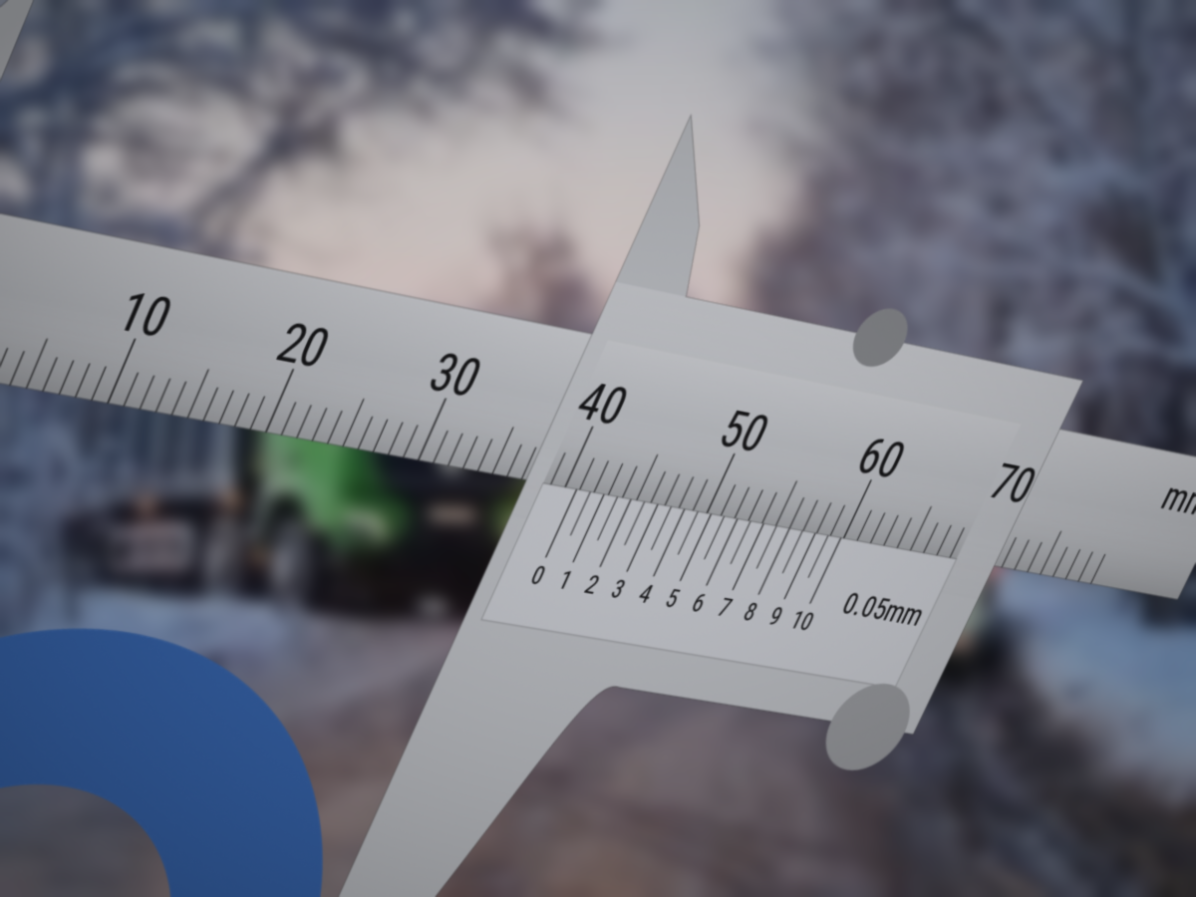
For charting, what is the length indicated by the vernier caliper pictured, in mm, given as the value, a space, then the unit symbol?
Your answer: 40.8 mm
